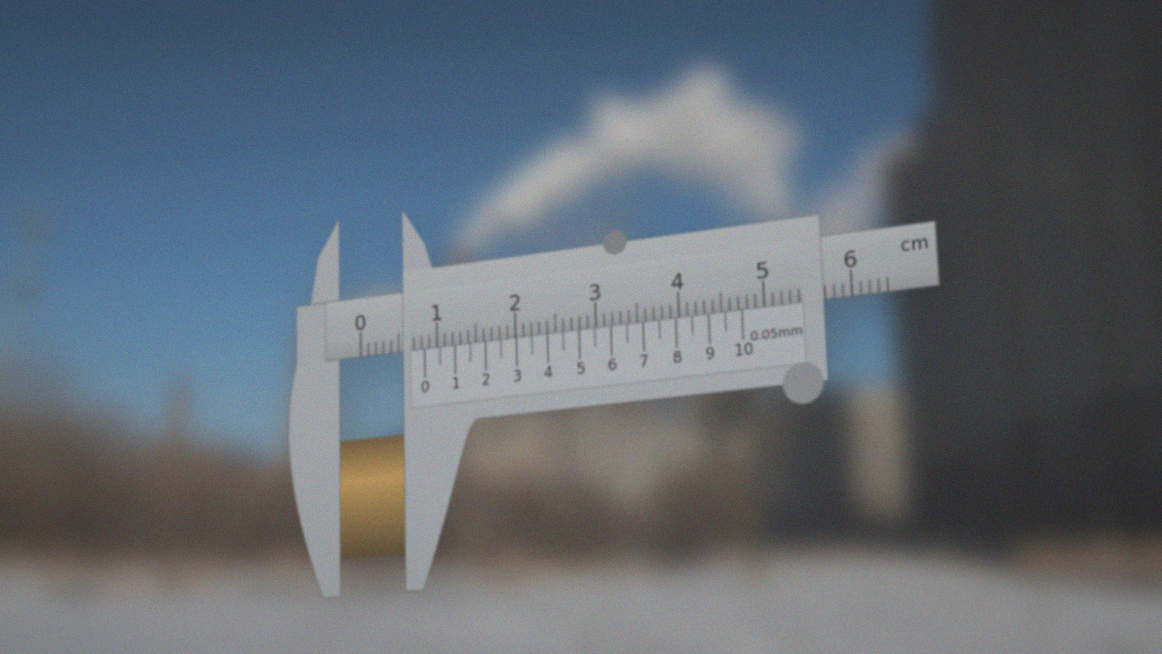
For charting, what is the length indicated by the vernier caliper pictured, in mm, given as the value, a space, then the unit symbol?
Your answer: 8.4 mm
